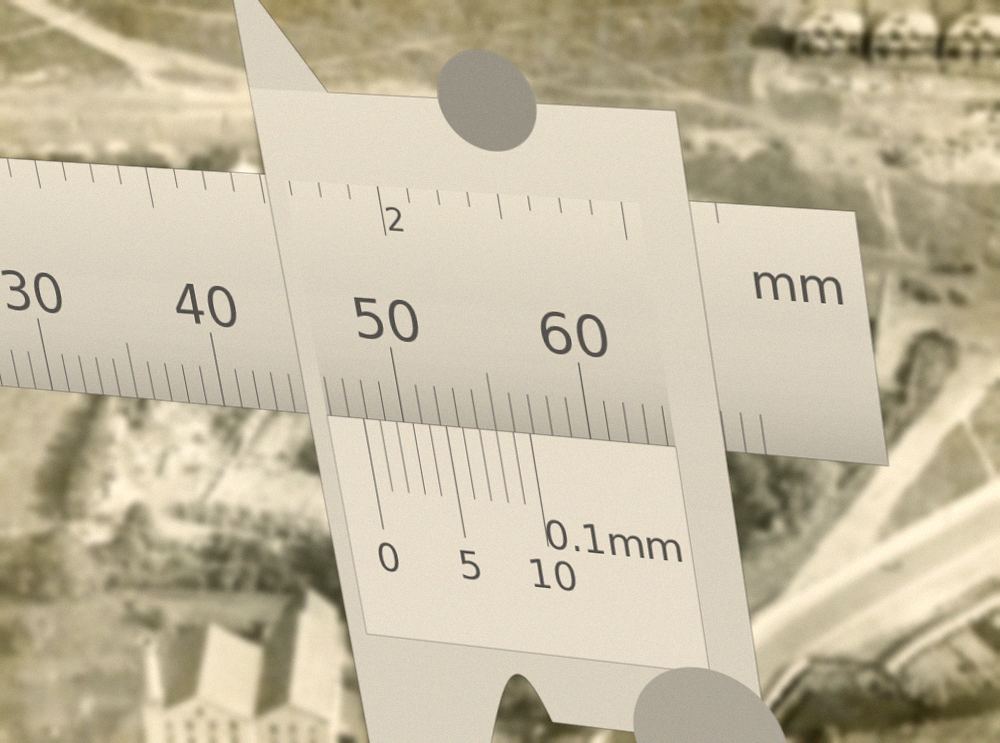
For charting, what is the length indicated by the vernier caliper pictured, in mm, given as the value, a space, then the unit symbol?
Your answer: 47.8 mm
